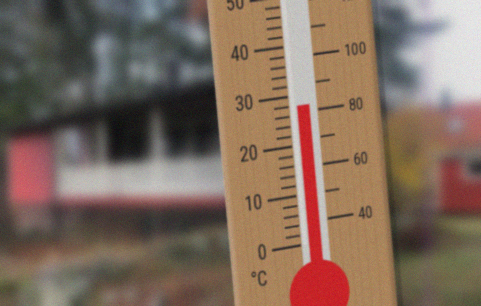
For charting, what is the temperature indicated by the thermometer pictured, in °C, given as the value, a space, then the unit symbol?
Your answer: 28 °C
